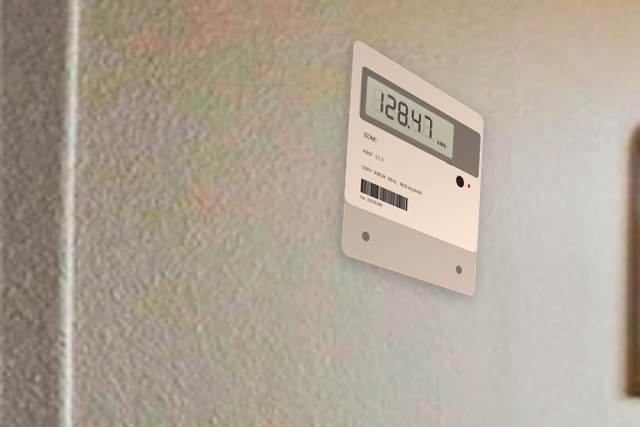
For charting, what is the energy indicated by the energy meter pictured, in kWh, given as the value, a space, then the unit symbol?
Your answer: 128.47 kWh
